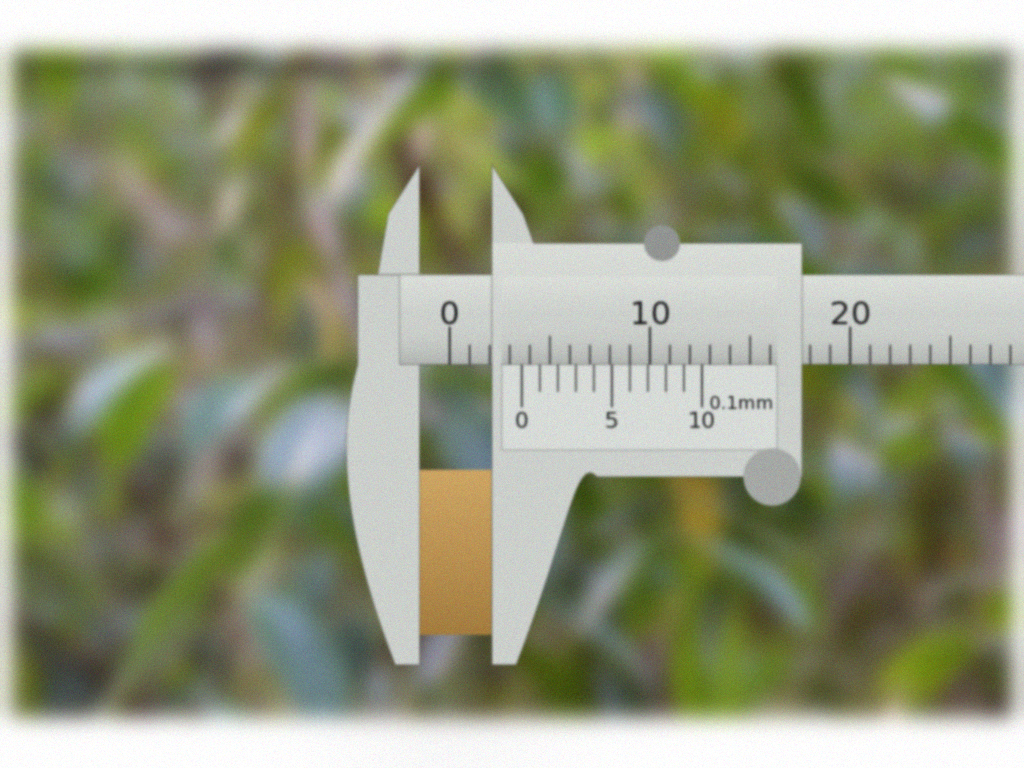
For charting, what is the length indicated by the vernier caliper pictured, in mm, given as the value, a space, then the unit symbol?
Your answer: 3.6 mm
